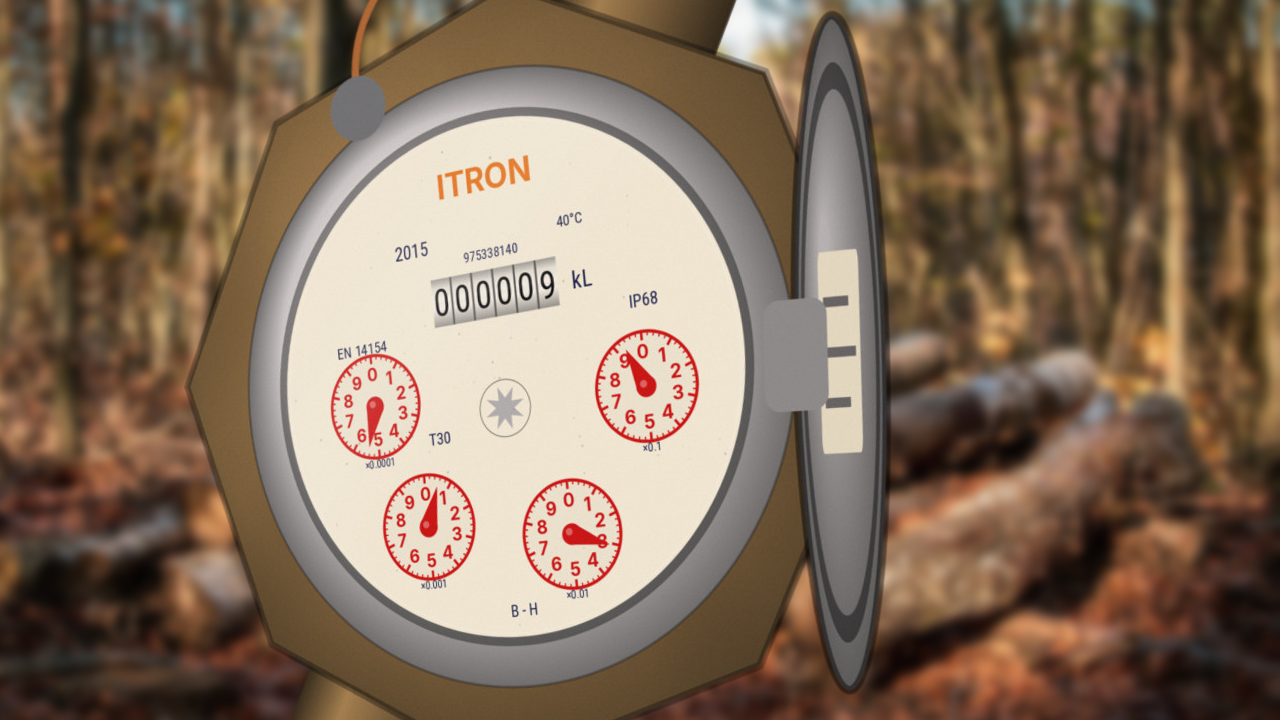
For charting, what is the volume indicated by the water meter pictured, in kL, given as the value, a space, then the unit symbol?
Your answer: 8.9305 kL
